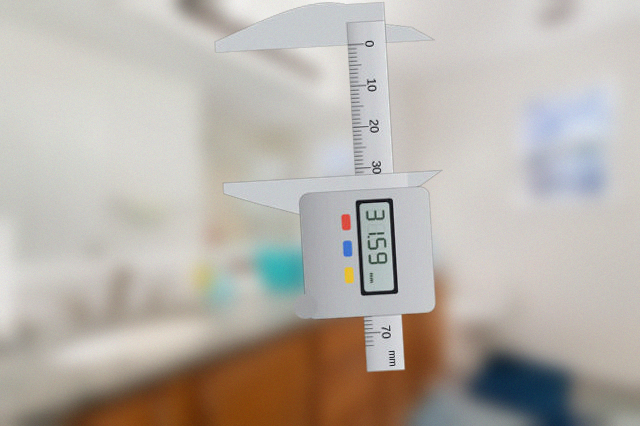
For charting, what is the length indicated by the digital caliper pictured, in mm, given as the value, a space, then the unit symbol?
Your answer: 31.59 mm
